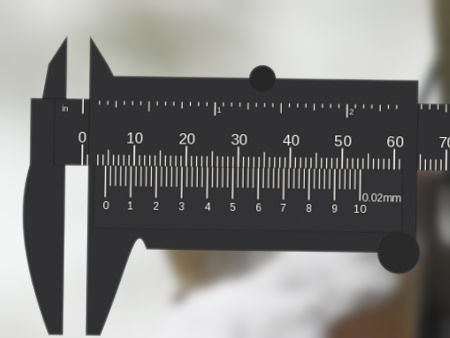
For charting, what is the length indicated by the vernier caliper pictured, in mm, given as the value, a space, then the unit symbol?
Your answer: 4.5 mm
